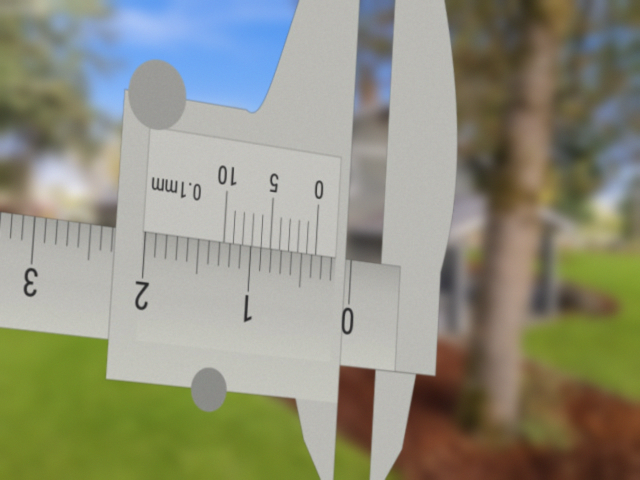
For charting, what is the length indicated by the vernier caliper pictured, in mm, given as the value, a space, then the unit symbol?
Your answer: 3.6 mm
